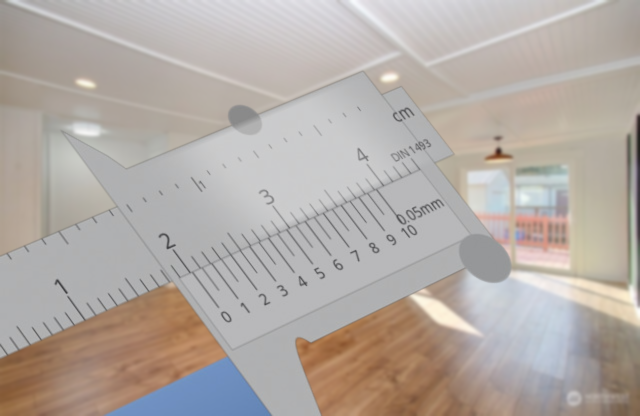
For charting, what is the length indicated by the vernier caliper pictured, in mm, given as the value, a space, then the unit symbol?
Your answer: 20.2 mm
